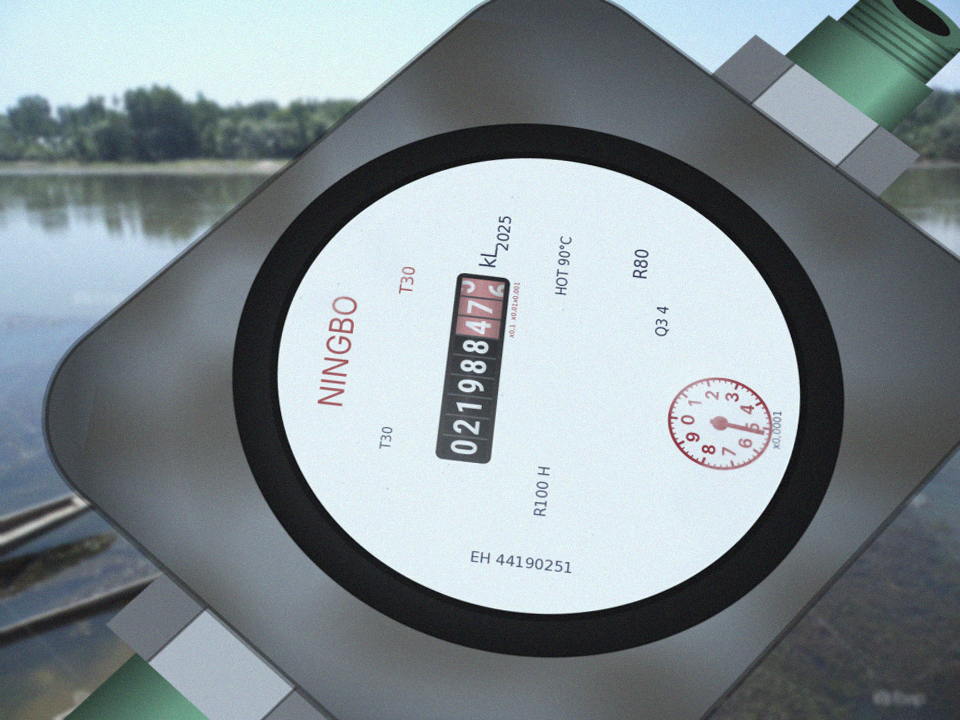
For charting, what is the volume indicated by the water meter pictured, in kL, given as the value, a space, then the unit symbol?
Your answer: 21988.4755 kL
